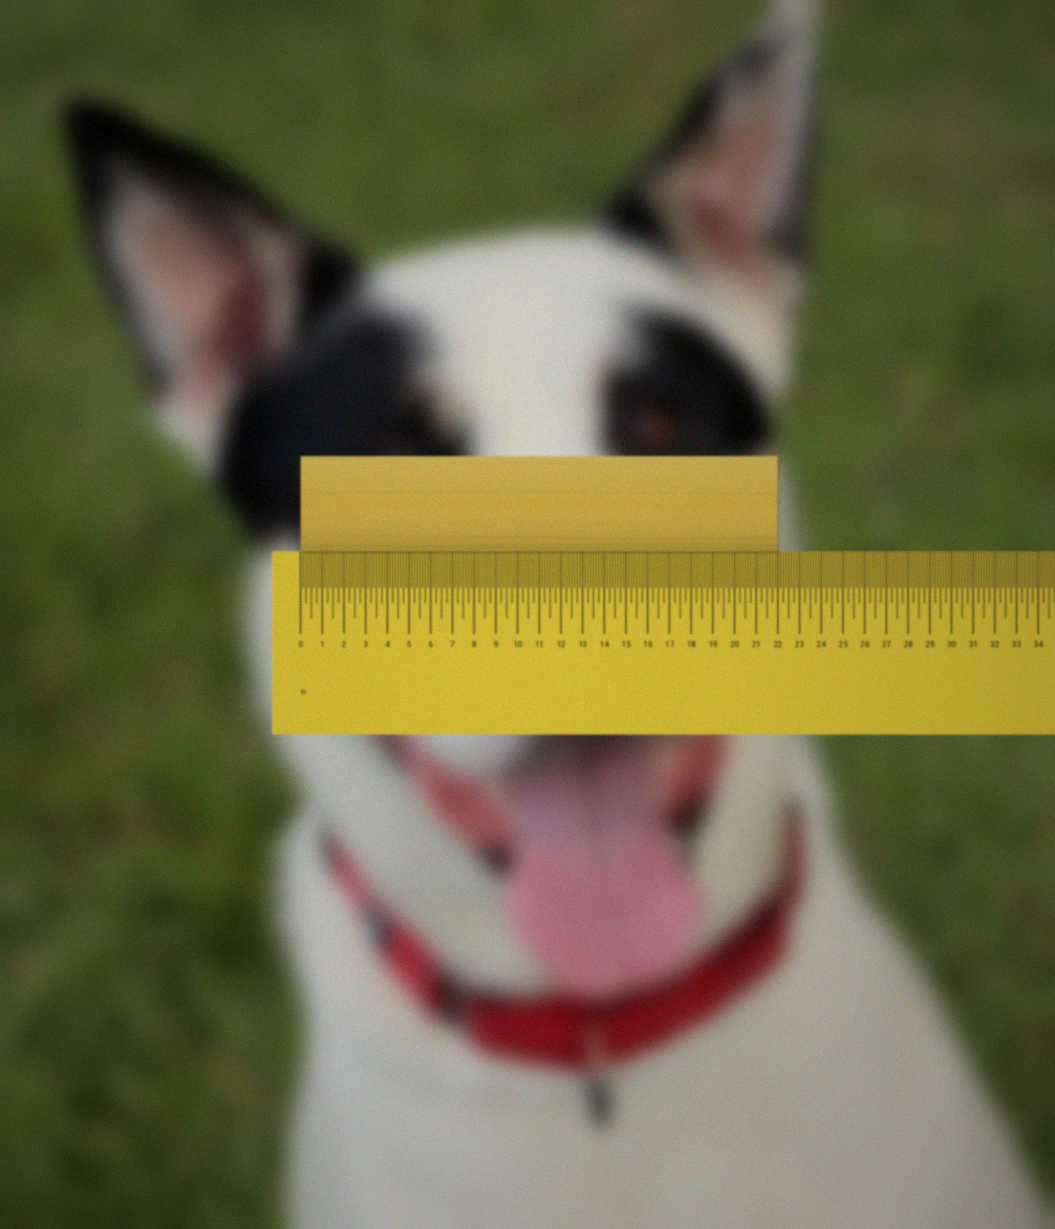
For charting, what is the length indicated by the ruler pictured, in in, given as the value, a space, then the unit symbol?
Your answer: 22 in
